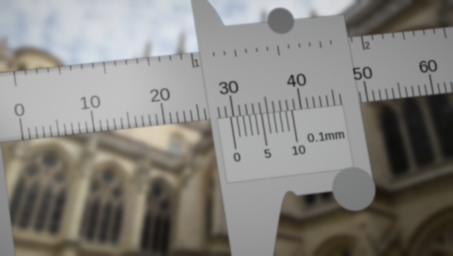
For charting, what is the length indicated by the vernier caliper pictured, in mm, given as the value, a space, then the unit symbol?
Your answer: 29.6 mm
